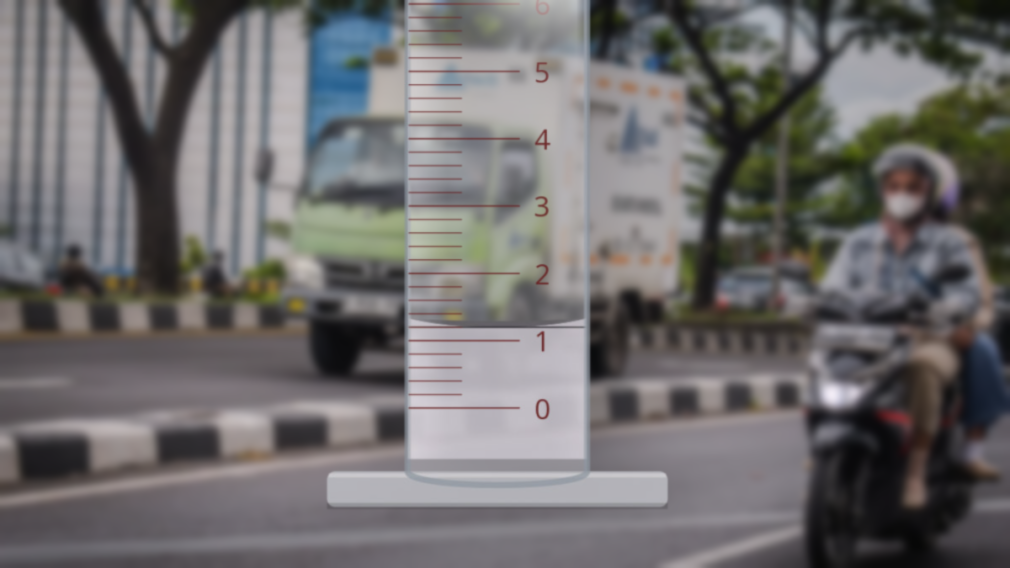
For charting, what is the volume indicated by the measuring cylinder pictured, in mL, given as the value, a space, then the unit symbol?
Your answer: 1.2 mL
